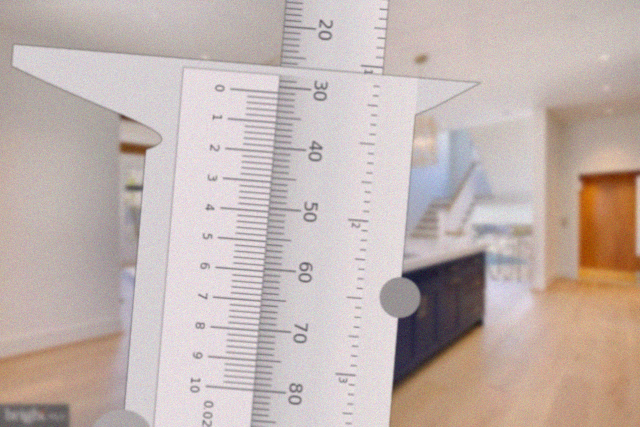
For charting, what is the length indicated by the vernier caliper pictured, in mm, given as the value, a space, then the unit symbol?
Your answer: 31.0 mm
